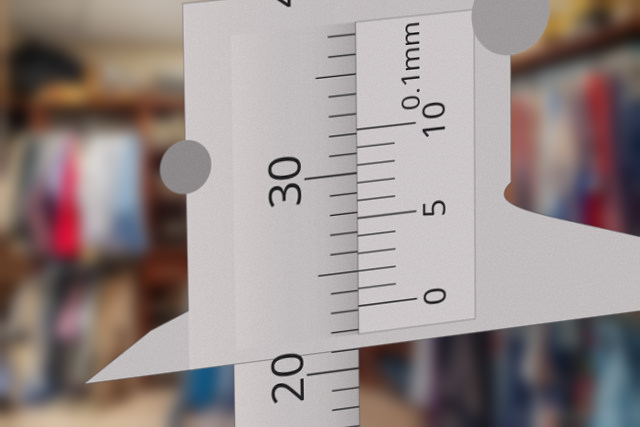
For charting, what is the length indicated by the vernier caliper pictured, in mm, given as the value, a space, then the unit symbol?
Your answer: 23.2 mm
